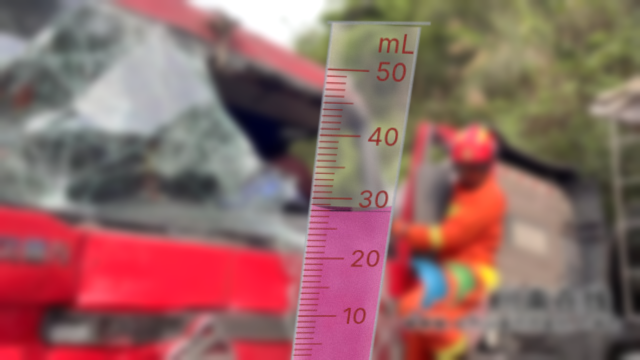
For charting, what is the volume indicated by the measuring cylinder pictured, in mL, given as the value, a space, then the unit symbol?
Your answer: 28 mL
